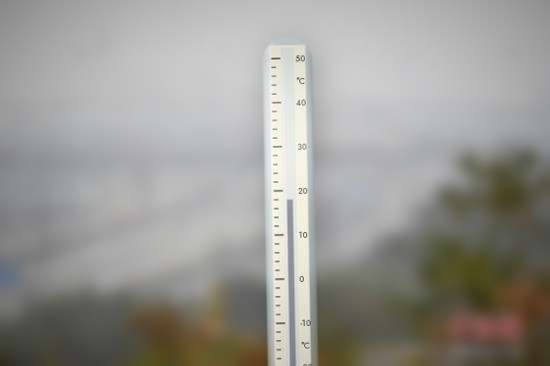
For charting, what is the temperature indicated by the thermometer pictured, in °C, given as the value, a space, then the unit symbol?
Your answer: 18 °C
